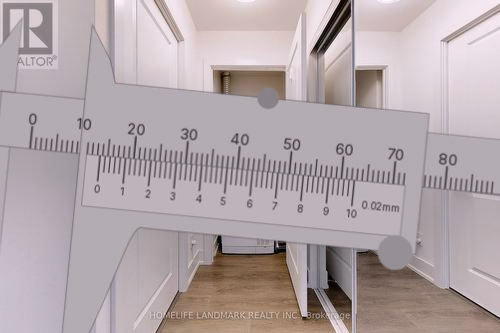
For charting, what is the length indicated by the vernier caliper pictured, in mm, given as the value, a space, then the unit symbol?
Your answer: 13.5 mm
